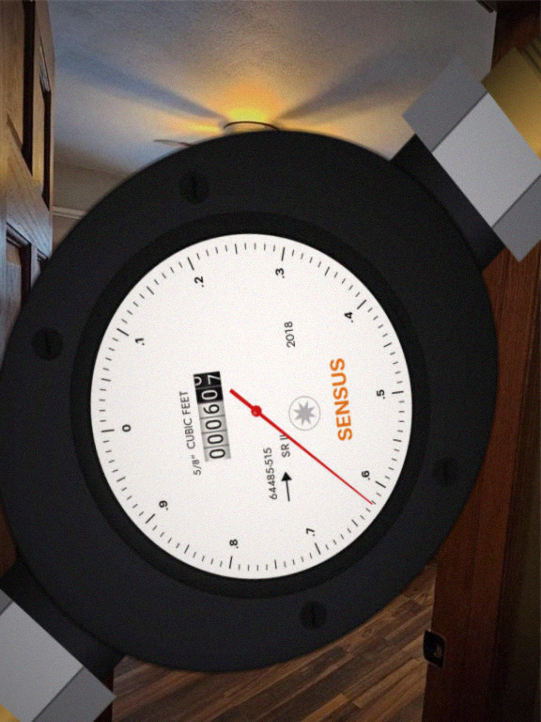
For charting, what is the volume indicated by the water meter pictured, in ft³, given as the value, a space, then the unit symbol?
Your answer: 606.62 ft³
